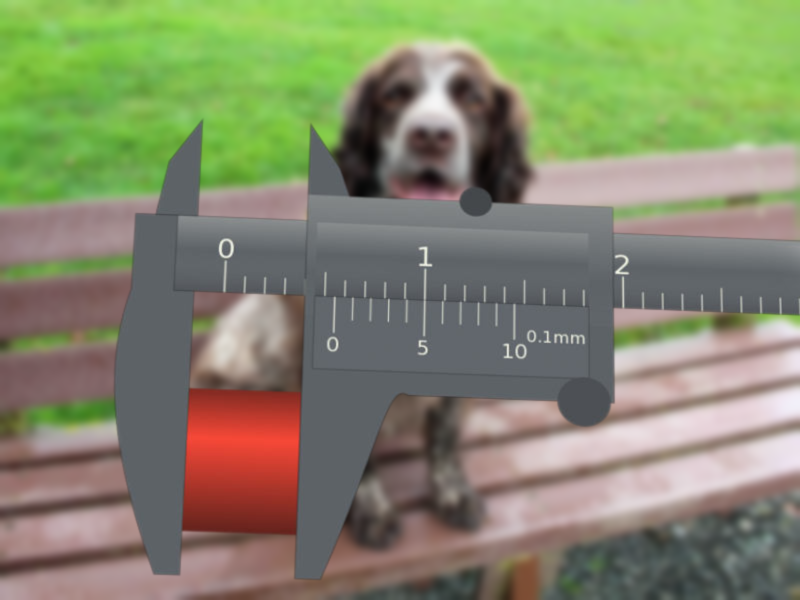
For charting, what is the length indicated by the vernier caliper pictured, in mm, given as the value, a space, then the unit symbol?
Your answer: 5.5 mm
